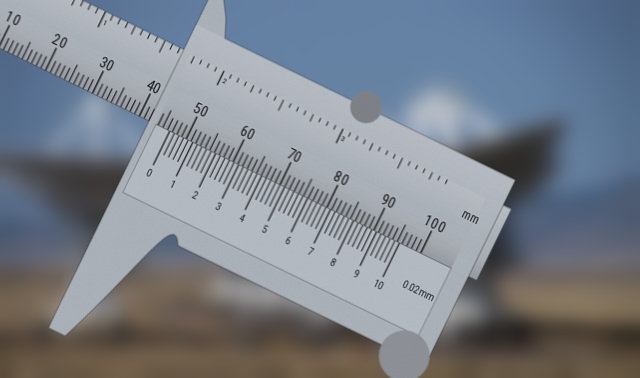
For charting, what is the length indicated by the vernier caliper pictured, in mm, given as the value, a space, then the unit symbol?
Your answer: 46.5 mm
